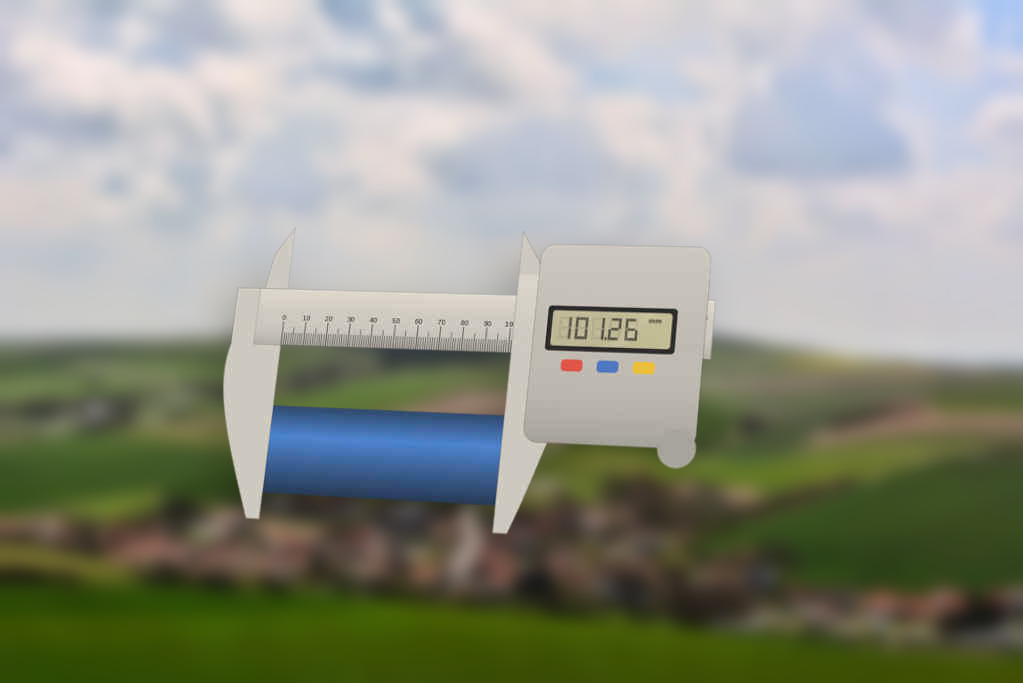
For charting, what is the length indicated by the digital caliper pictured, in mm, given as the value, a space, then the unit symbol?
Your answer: 101.26 mm
